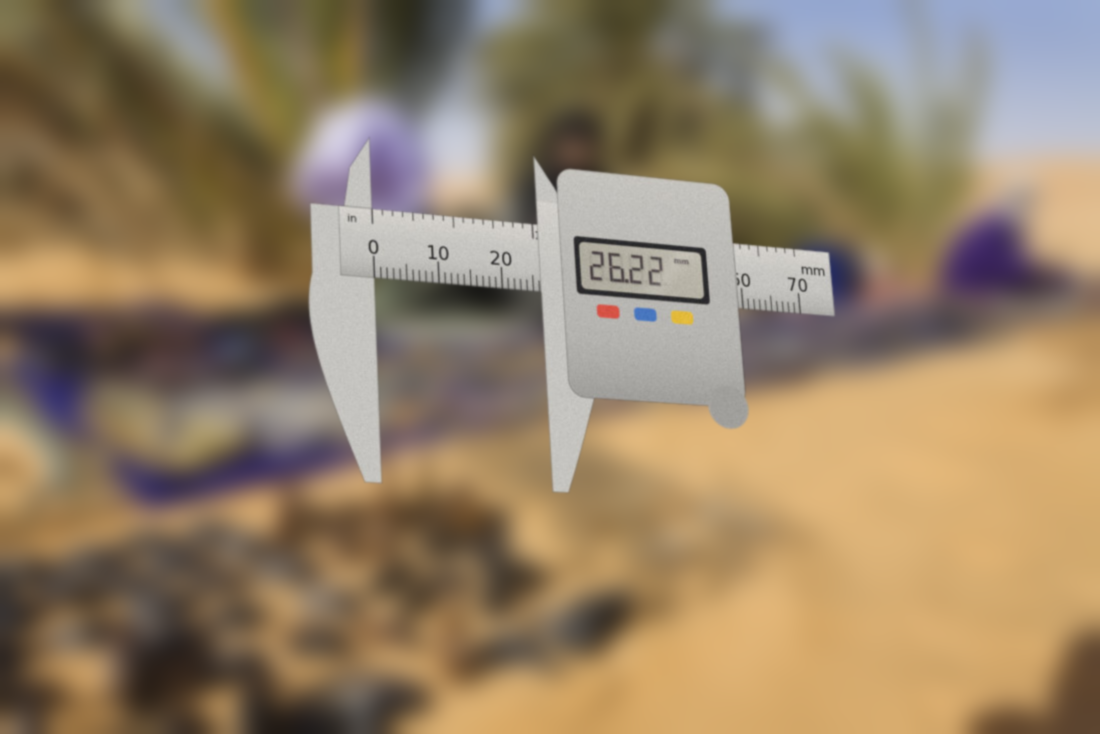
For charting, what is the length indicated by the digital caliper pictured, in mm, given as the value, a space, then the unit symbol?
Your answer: 26.22 mm
